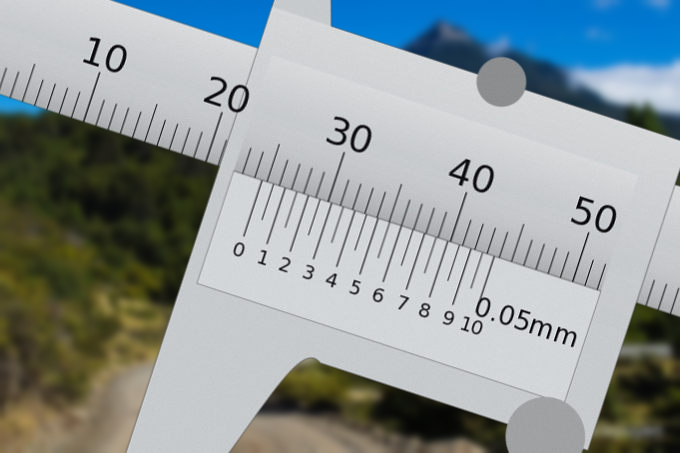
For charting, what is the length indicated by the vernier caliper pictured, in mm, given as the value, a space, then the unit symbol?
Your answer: 24.6 mm
